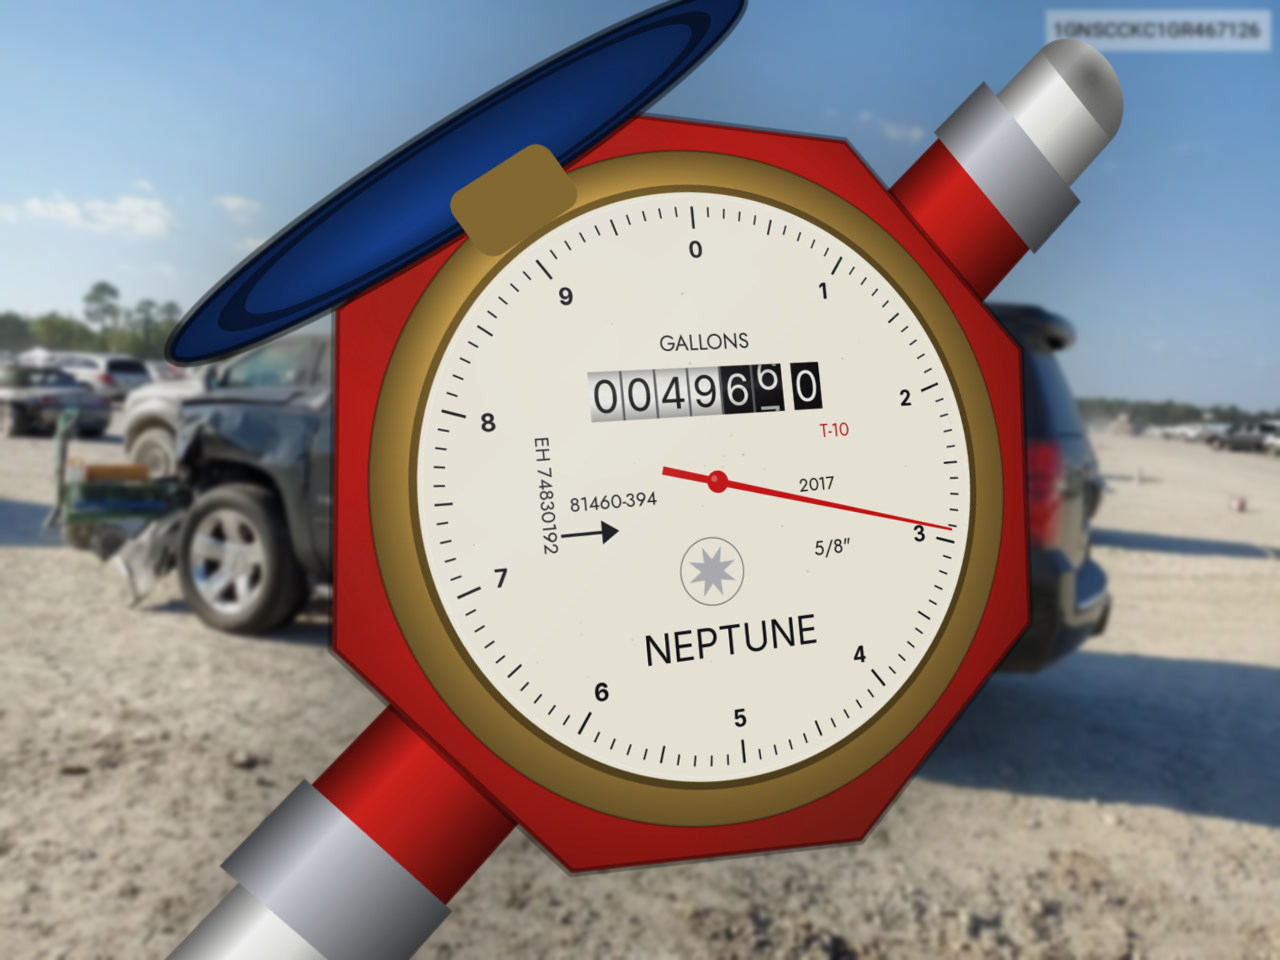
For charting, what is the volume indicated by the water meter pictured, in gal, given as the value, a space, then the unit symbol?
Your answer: 49662.9 gal
